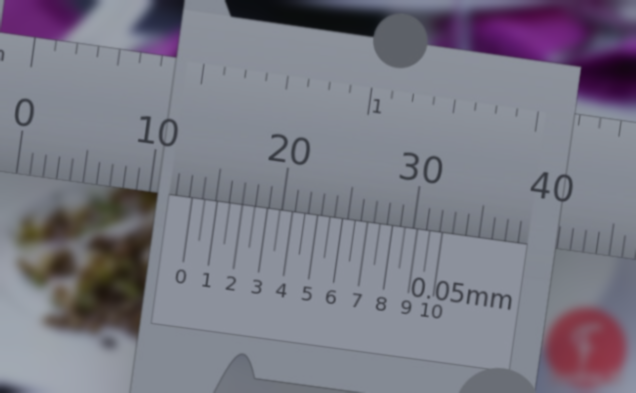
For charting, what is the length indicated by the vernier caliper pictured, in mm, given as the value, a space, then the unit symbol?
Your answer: 13.2 mm
